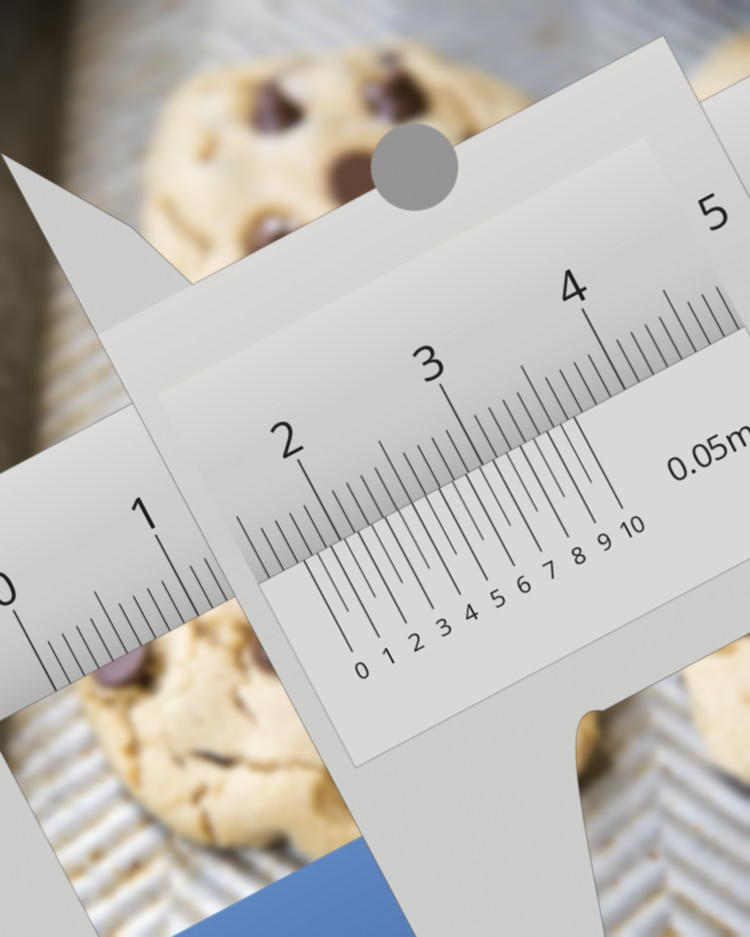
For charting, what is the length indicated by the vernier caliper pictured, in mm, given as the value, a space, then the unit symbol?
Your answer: 17.4 mm
